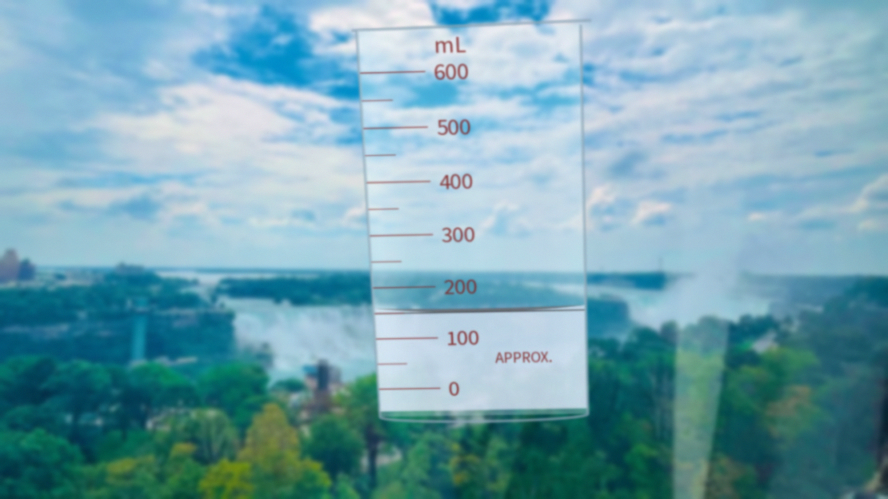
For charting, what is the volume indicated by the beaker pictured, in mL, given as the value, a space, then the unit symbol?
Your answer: 150 mL
